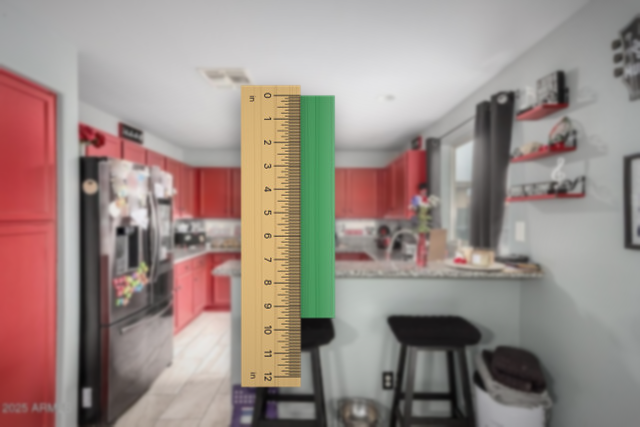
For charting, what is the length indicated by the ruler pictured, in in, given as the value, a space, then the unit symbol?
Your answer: 9.5 in
